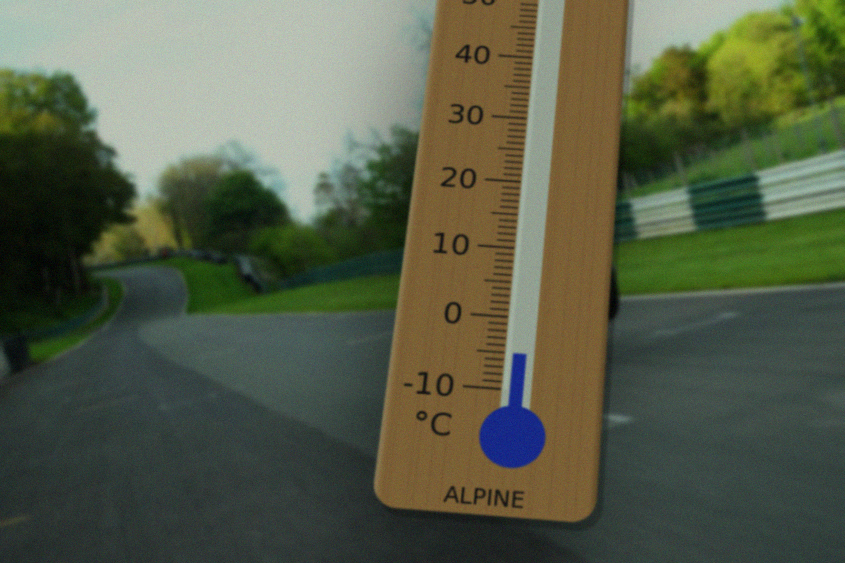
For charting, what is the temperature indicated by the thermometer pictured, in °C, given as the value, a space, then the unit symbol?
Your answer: -5 °C
